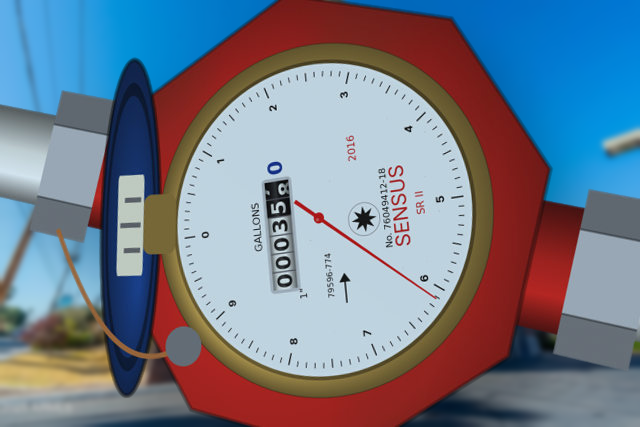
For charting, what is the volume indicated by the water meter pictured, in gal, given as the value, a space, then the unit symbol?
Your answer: 3576.1 gal
